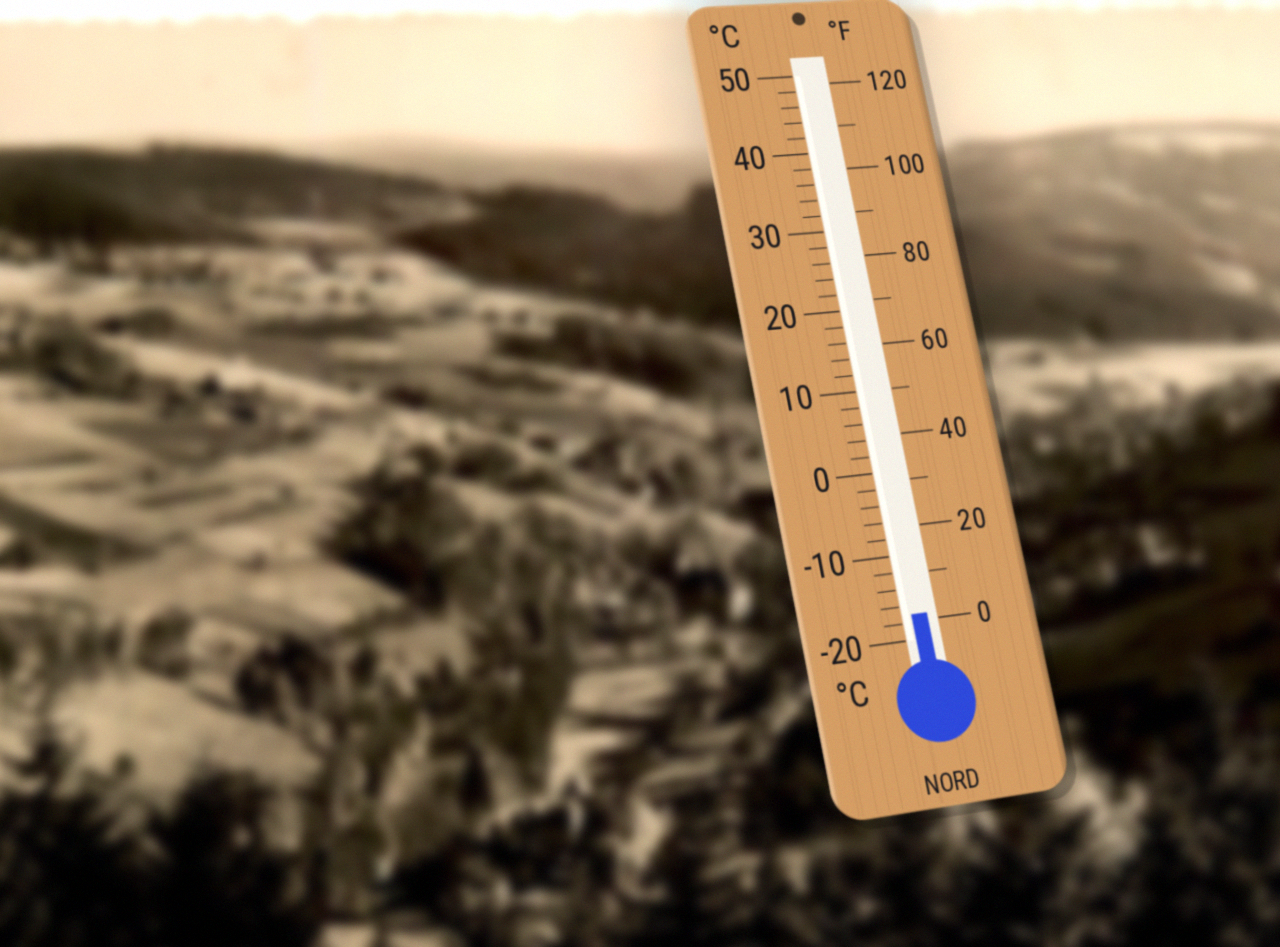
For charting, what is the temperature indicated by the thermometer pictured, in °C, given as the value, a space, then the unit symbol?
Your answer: -17 °C
